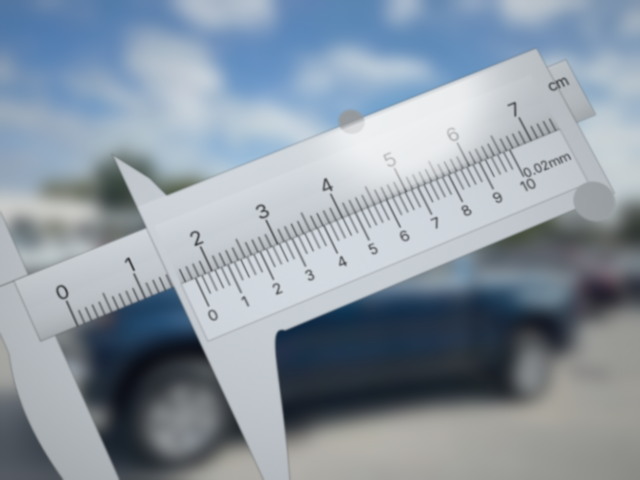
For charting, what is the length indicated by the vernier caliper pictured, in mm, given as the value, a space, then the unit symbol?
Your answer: 17.5 mm
